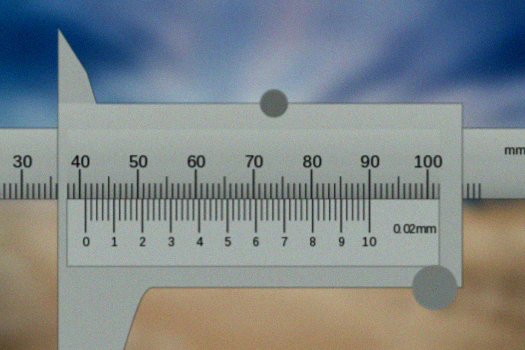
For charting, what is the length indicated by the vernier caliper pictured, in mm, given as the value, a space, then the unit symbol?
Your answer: 41.0 mm
